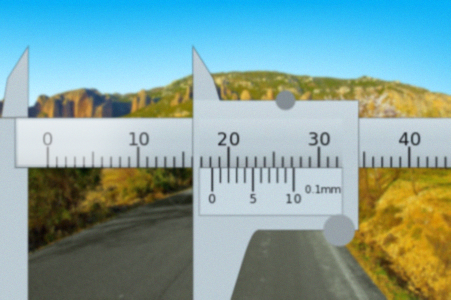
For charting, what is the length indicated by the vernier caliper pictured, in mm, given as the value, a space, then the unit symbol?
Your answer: 18.2 mm
